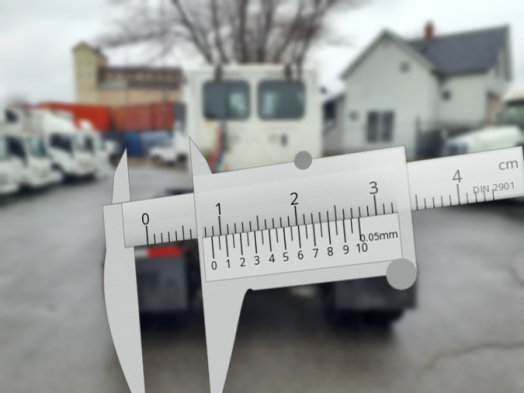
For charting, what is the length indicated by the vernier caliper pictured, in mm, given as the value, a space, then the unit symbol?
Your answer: 8.8 mm
